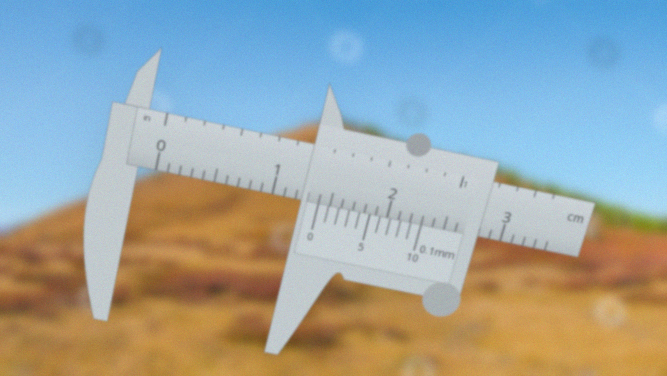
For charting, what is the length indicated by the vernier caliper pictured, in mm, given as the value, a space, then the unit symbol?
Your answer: 14.0 mm
